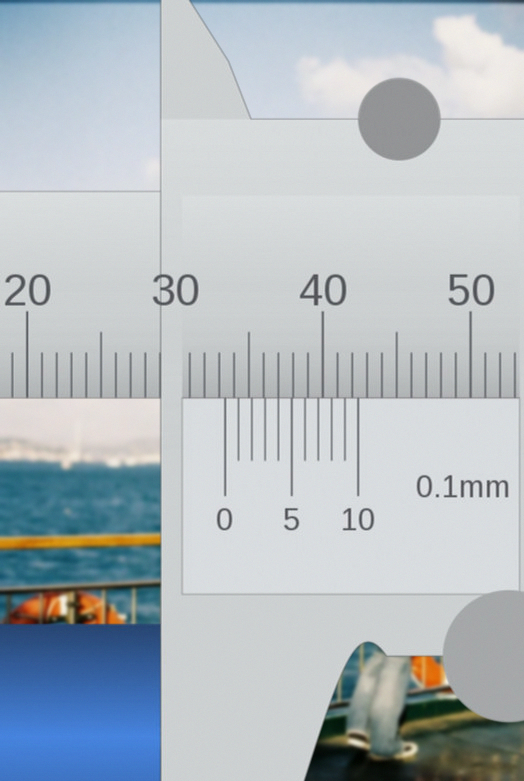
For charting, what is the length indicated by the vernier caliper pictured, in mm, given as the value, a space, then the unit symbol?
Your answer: 33.4 mm
